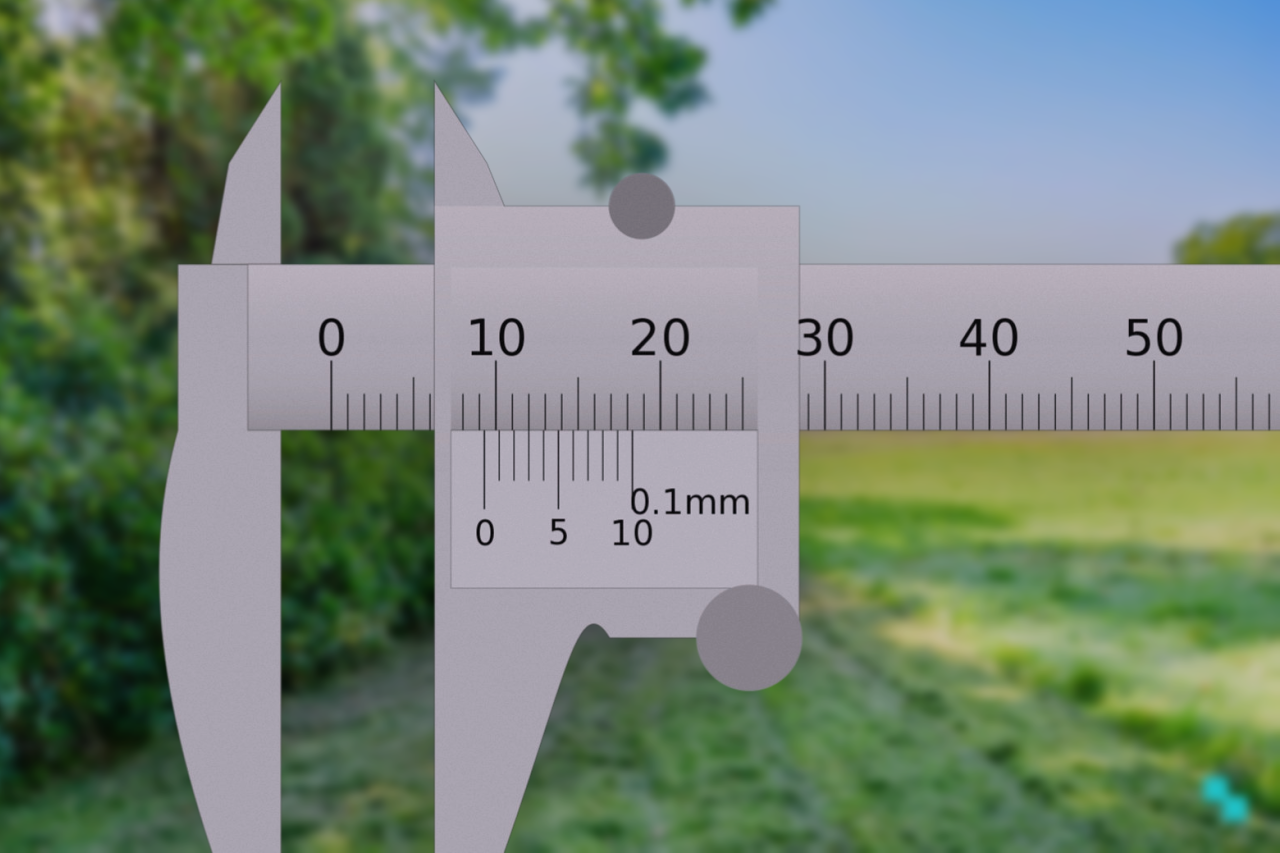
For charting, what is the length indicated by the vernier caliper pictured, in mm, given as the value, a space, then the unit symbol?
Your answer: 9.3 mm
